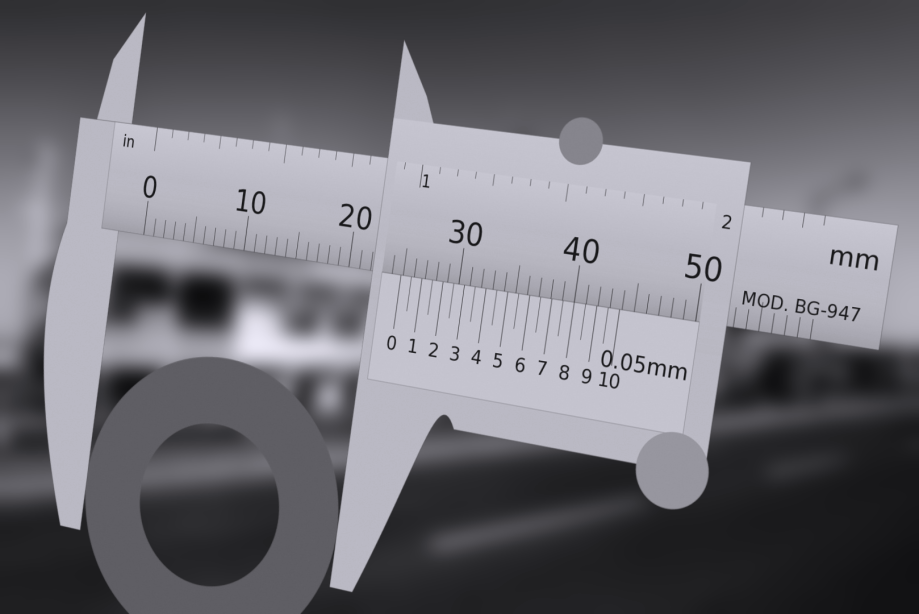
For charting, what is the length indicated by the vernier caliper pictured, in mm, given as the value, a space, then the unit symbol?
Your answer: 24.8 mm
